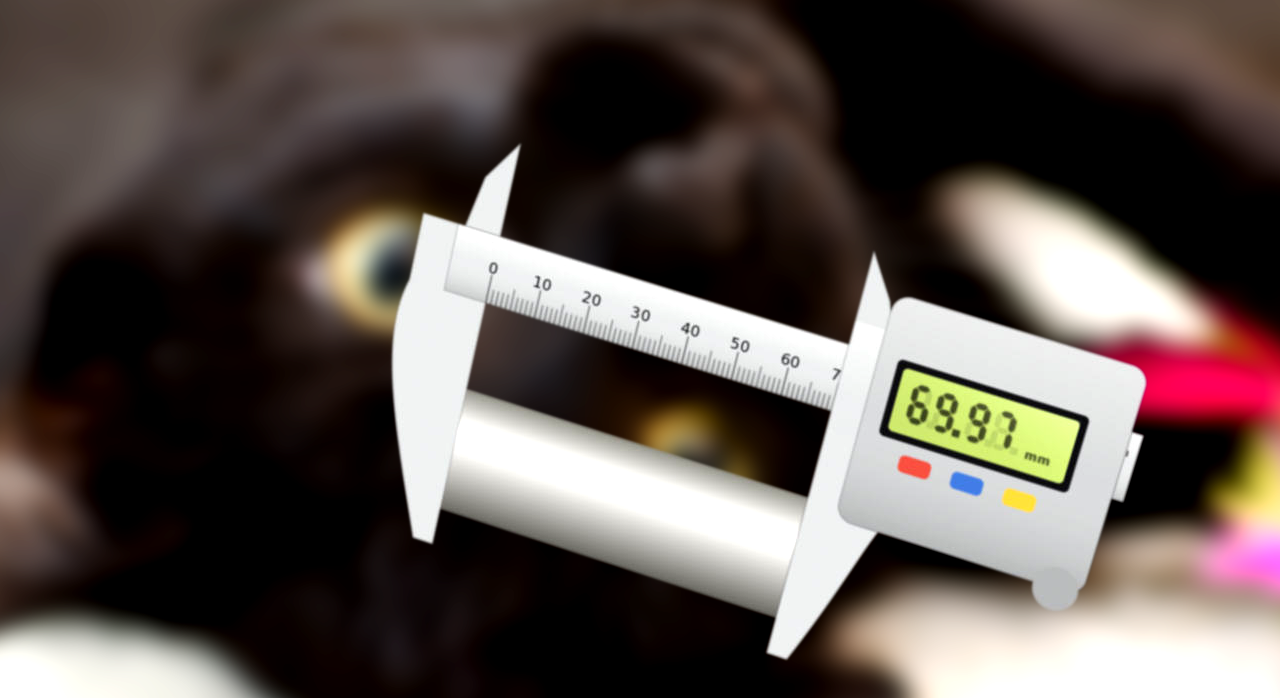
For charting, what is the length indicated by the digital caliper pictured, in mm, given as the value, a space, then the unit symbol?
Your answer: 69.97 mm
